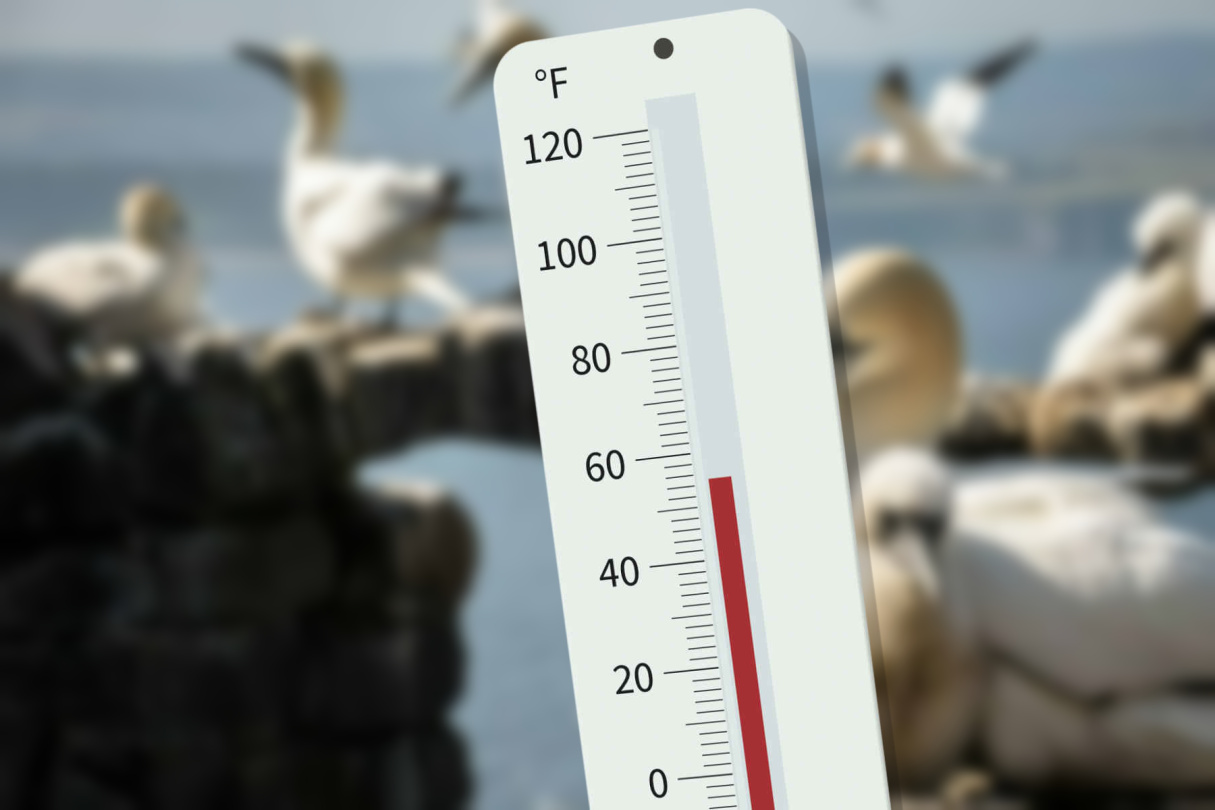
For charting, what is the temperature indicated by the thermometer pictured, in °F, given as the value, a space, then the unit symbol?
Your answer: 55 °F
